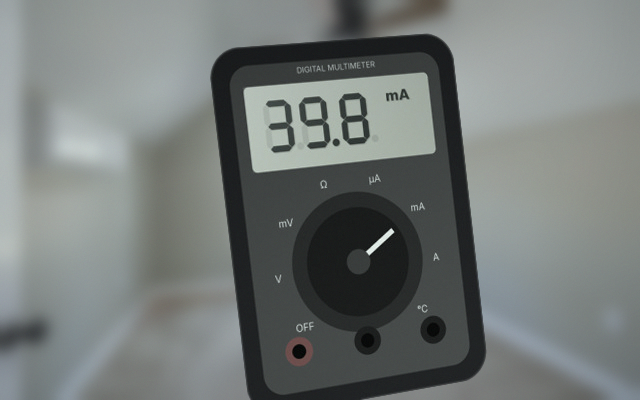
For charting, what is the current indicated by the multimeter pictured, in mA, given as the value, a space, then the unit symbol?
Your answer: 39.8 mA
